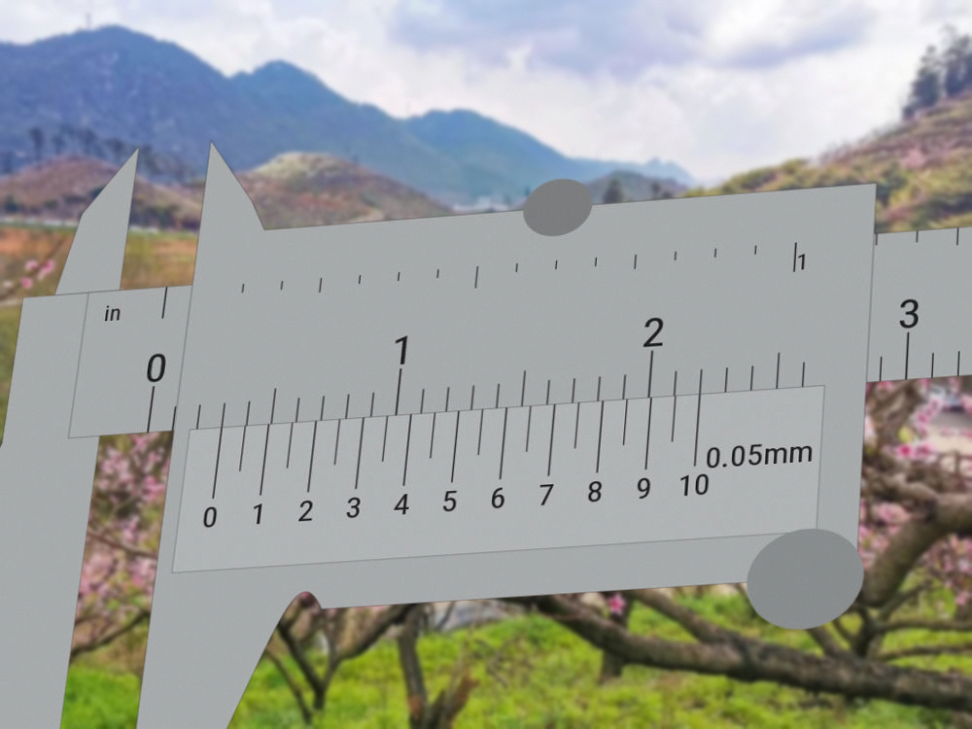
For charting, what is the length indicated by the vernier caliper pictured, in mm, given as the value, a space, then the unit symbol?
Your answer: 3.00 mm
